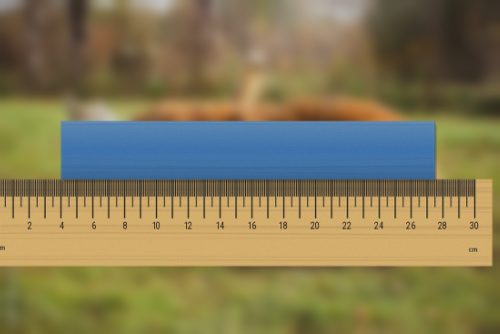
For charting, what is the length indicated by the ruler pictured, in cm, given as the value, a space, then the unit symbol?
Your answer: 23.5 cm
